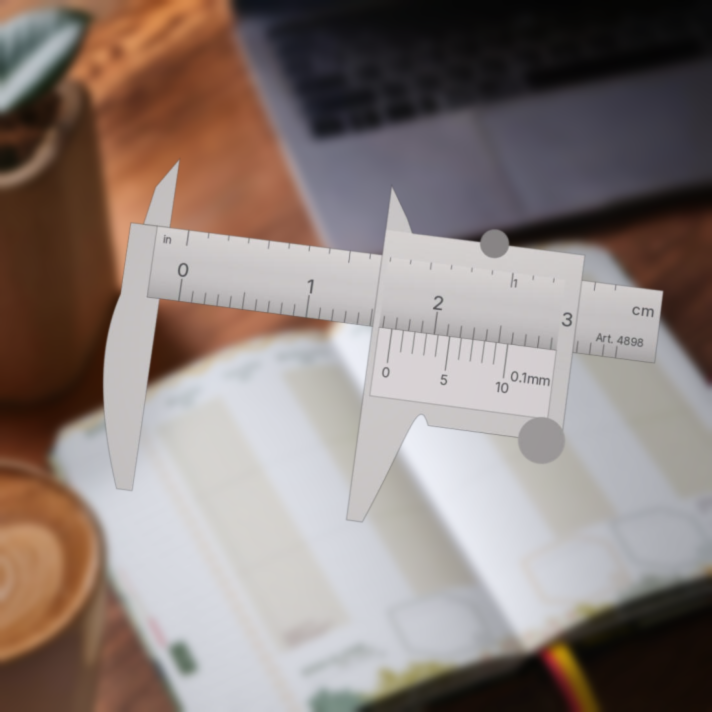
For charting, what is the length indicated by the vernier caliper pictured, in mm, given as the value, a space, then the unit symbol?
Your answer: 16.7 mm
